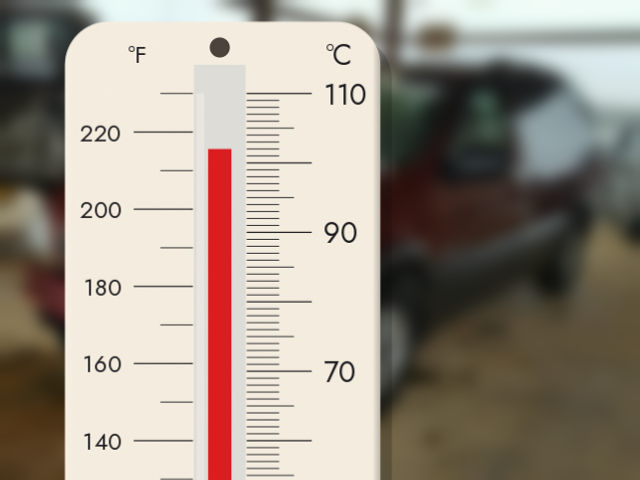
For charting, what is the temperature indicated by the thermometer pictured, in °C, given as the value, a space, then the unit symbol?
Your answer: 102 °C
